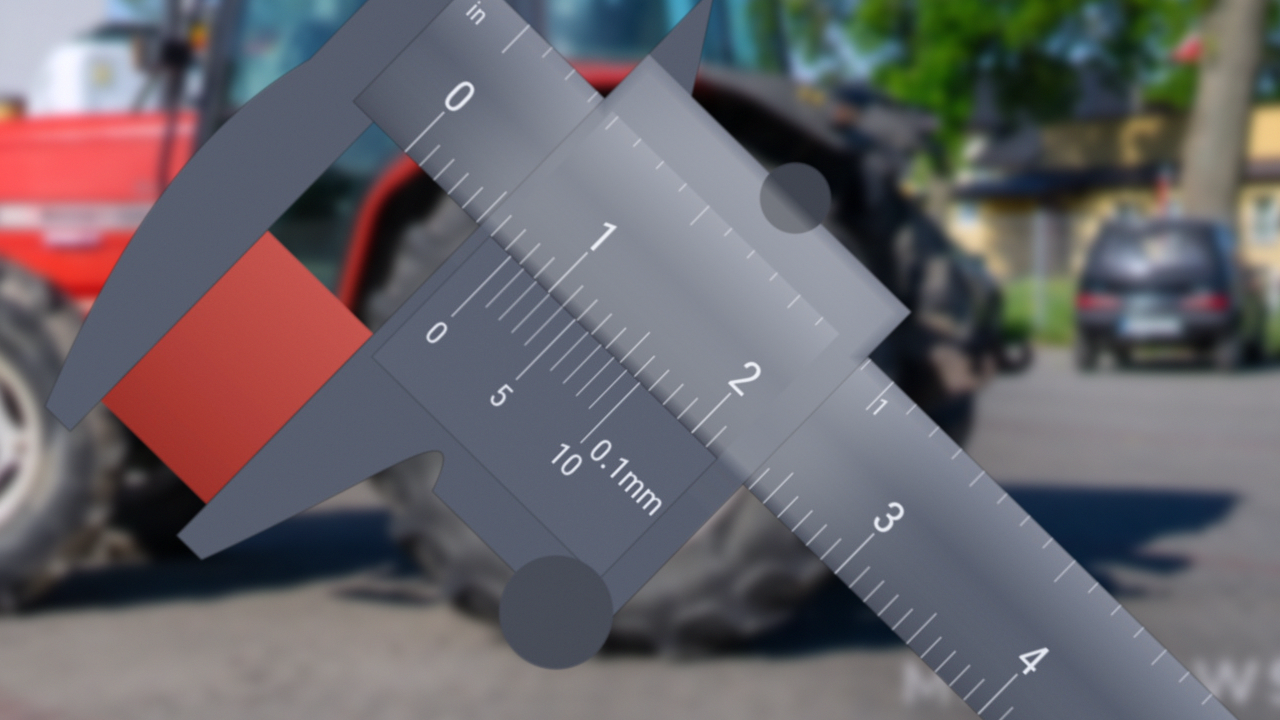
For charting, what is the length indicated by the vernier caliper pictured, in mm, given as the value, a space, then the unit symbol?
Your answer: 7.4 mm
